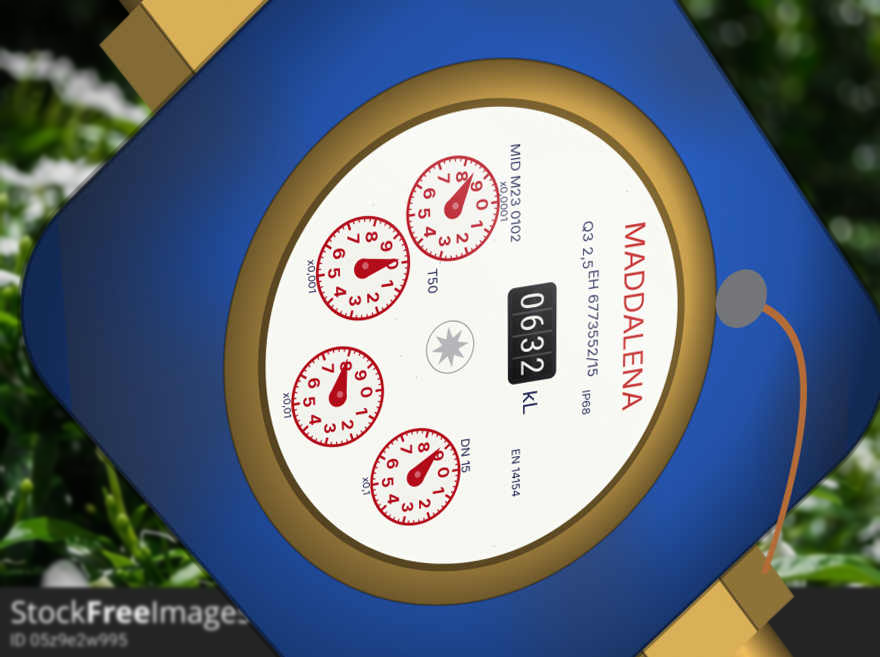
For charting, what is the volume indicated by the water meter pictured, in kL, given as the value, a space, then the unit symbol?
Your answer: 632.8798 kL
